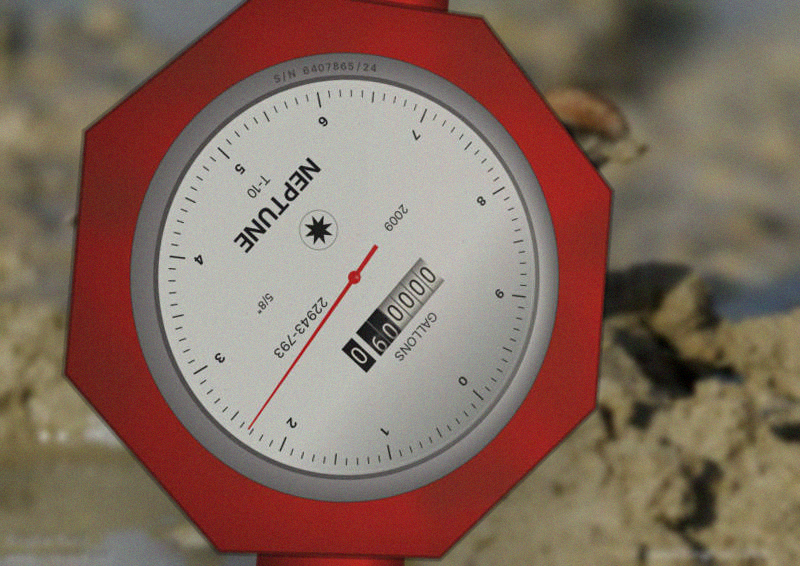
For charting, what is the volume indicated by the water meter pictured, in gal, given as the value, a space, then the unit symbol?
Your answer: 92.3 gal
